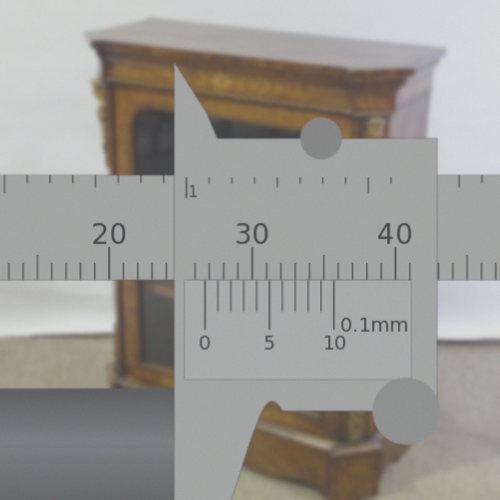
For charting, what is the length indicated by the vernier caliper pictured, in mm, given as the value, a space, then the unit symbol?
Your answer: 26.7 mm
